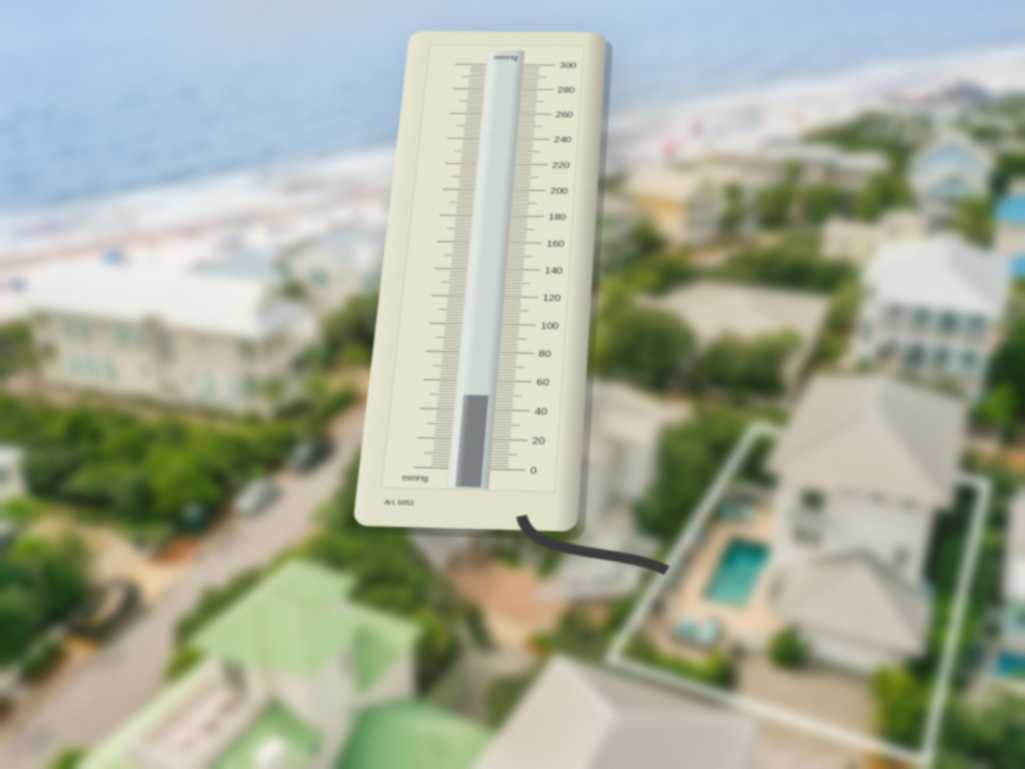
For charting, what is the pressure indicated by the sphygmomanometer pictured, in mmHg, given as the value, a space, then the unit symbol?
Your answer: 50 mmHg
